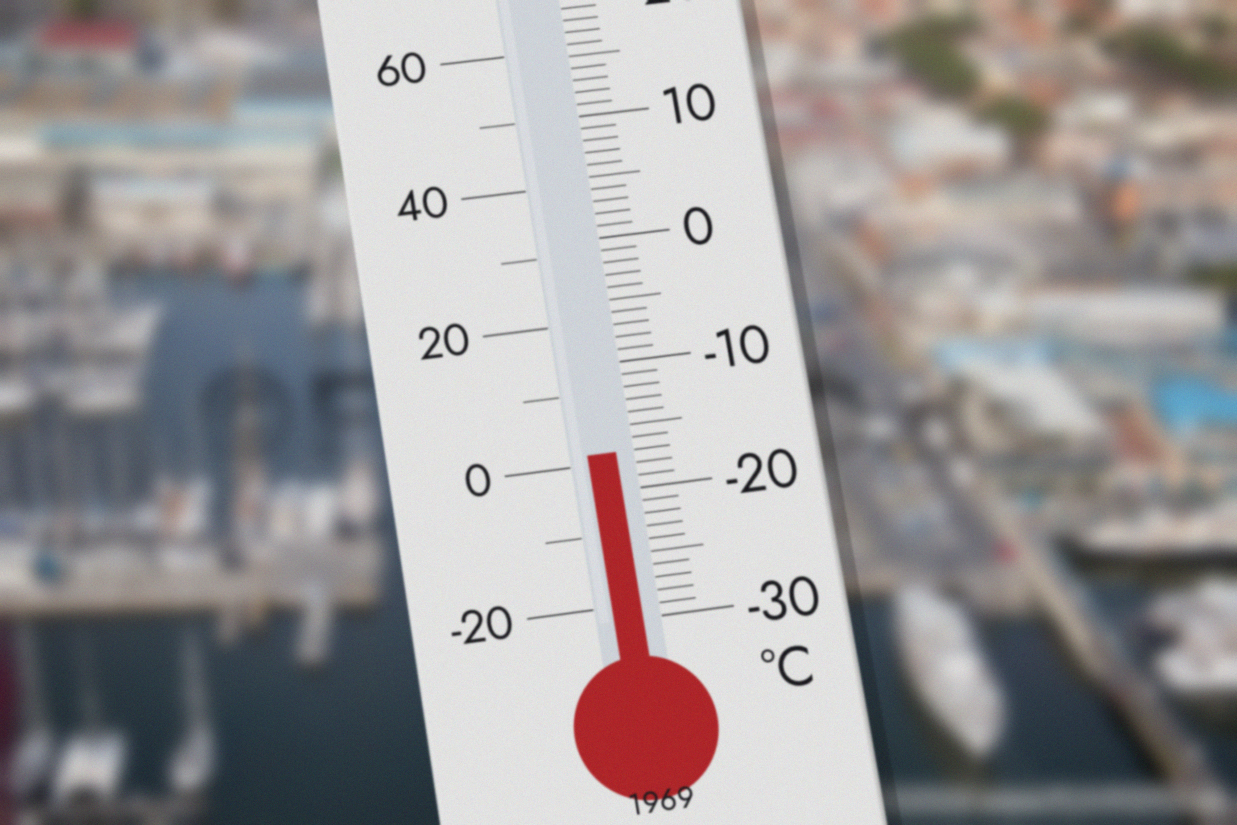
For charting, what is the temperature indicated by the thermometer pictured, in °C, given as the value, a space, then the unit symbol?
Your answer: -17 °C
